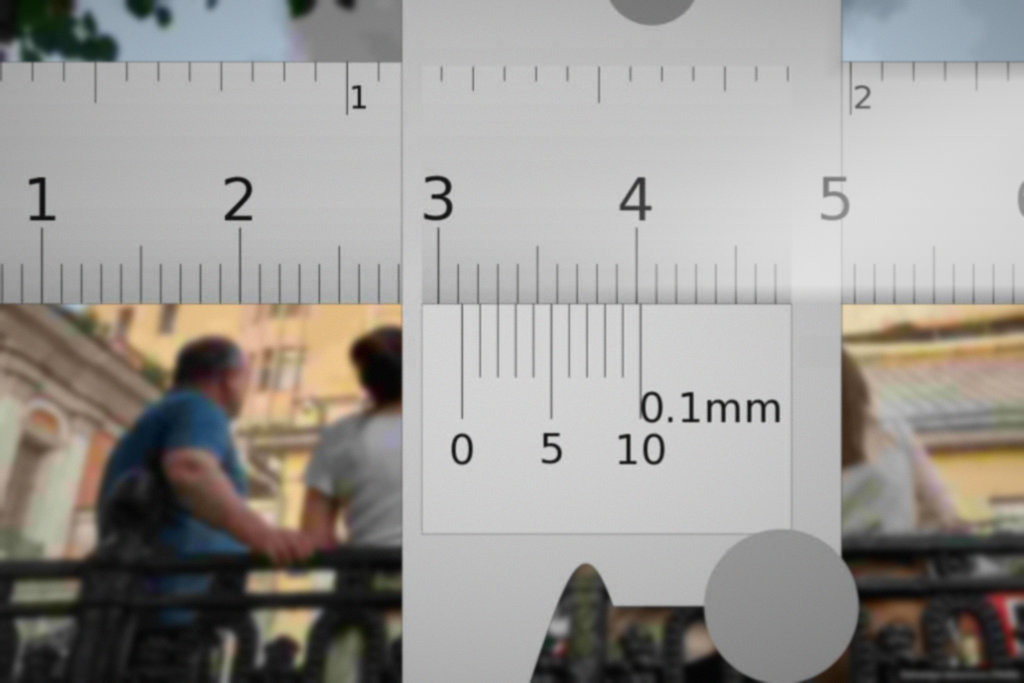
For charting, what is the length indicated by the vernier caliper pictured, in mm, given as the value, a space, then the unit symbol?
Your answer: 31.2 mm
